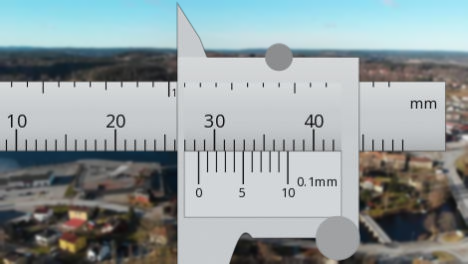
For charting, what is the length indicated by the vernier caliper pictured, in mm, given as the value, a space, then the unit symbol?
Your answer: 28.4 mm
